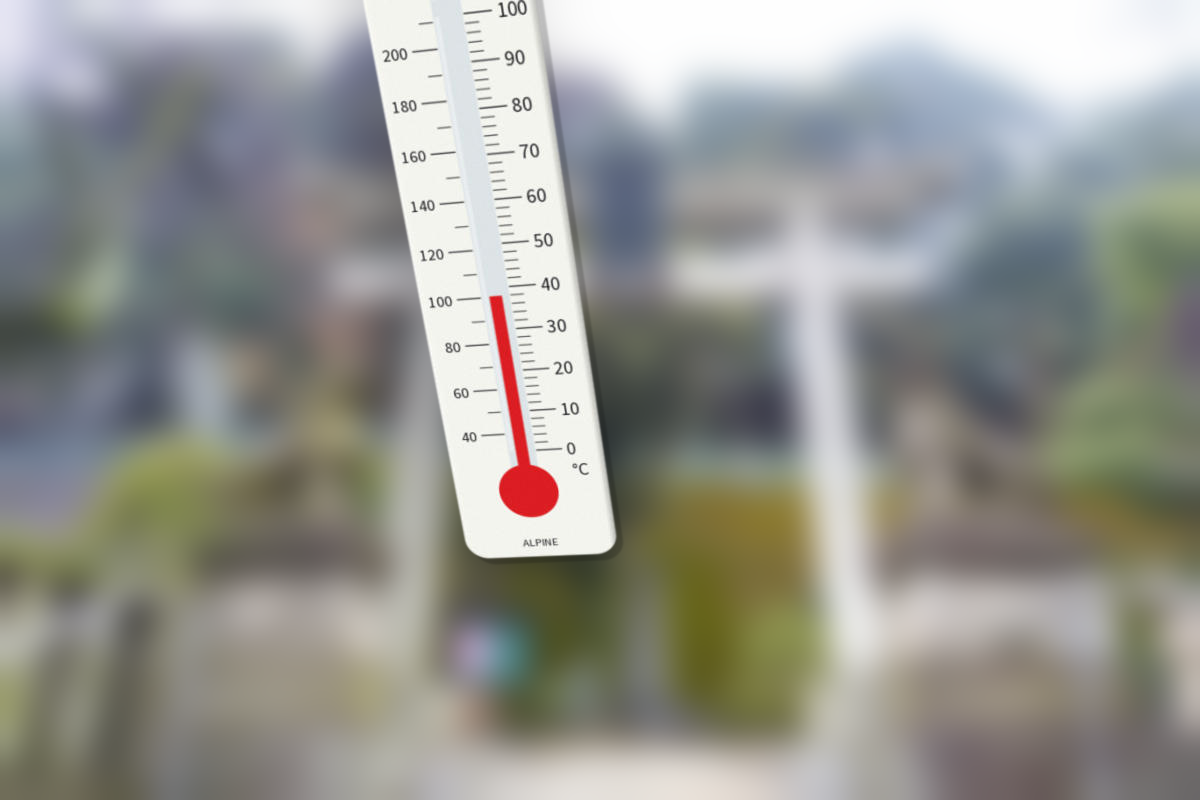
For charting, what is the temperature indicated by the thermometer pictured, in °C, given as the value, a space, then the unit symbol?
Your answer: 38 °C
